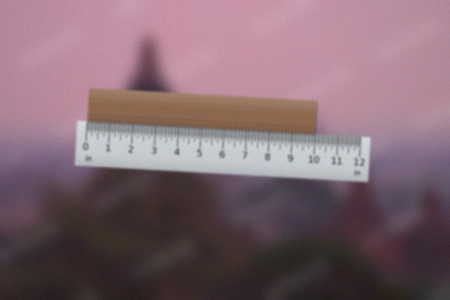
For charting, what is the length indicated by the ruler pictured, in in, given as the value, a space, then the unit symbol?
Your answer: 10 in
